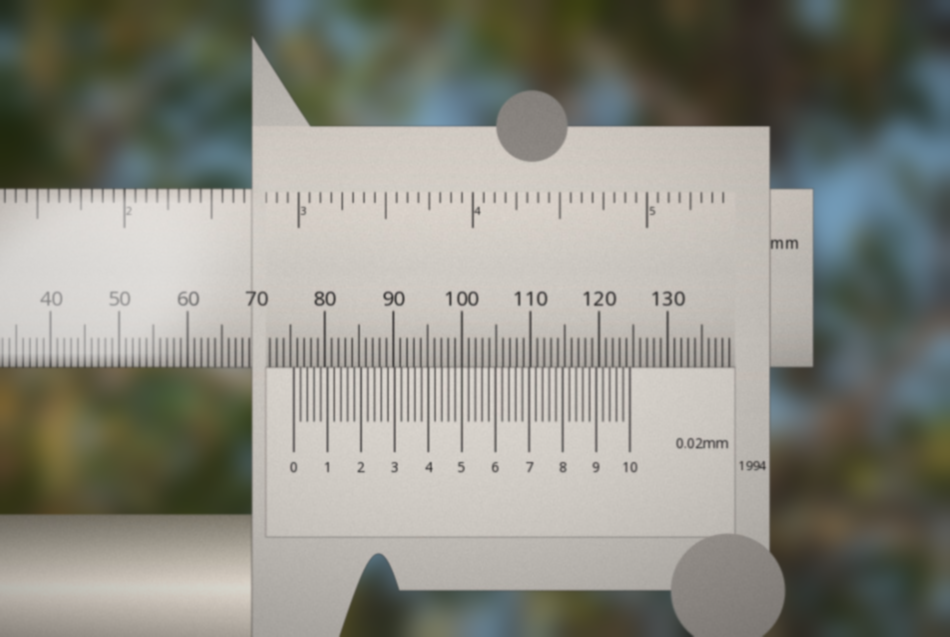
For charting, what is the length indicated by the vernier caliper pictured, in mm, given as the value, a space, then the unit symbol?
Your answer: 75.5 mm
